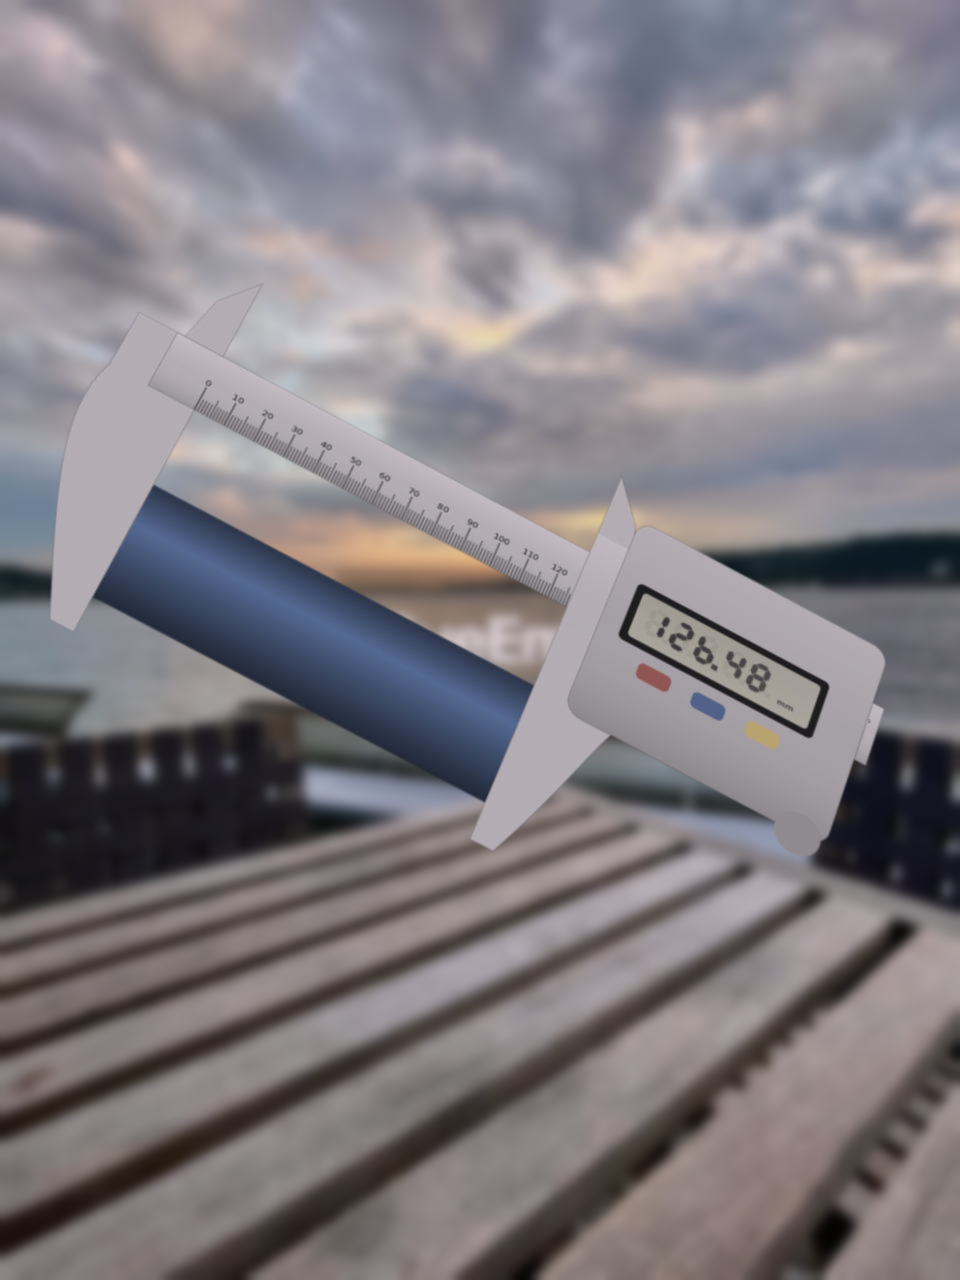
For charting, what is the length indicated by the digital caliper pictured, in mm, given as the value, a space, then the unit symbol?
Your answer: 126.48 mm
